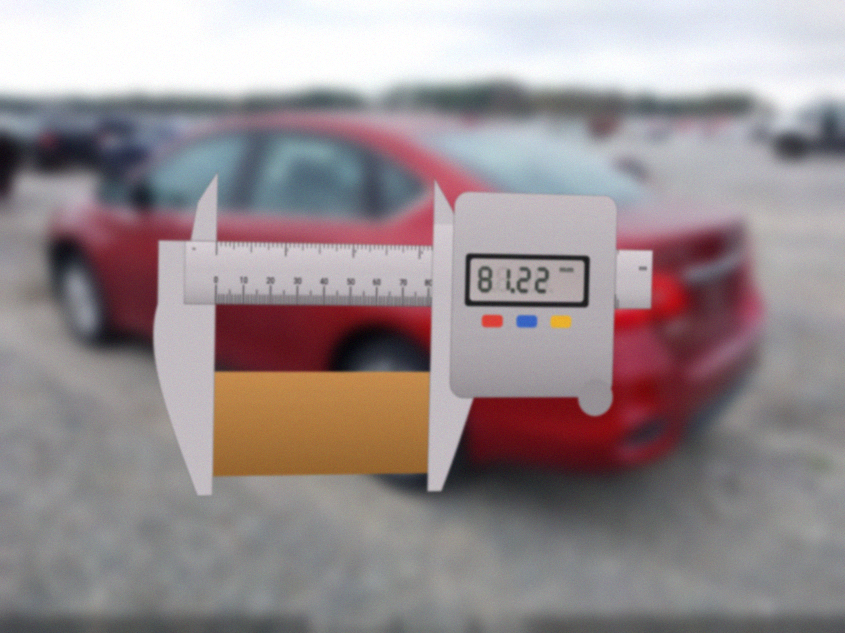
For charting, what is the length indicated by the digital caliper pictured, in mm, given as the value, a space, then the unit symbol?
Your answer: 81.22 mm
